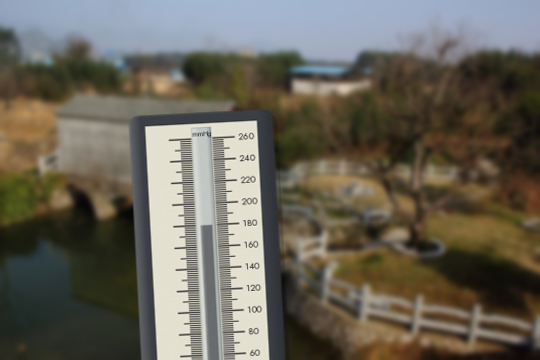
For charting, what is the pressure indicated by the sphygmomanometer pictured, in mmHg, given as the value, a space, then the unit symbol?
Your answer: 180 mmHg
